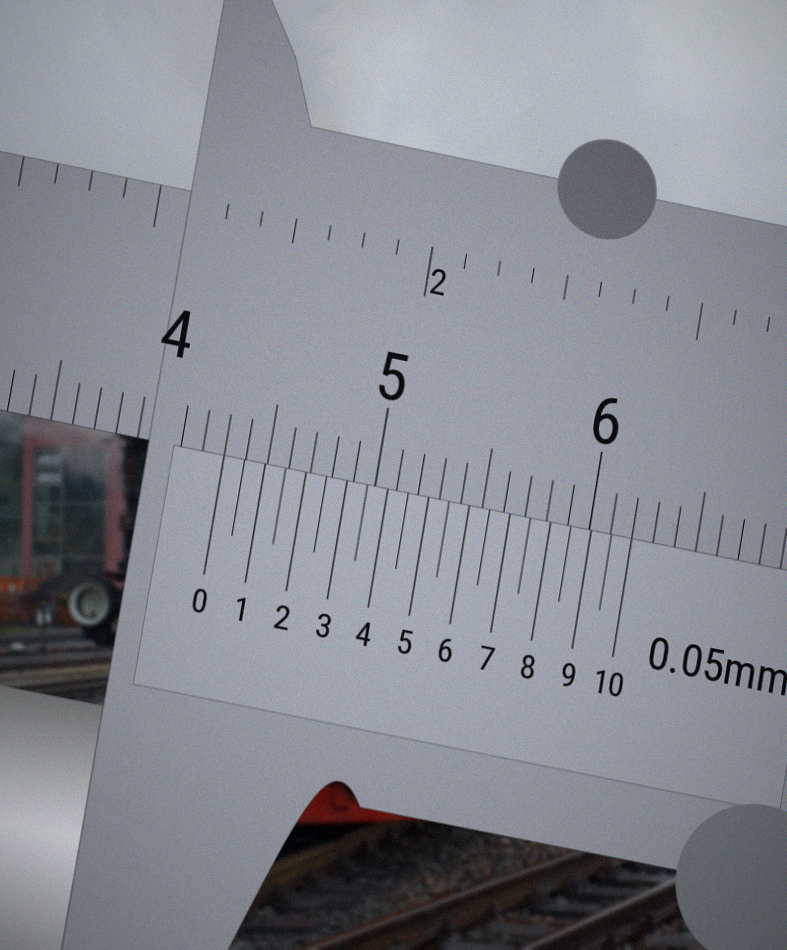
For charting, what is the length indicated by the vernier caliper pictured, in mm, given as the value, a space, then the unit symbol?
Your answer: 43.0 mm
